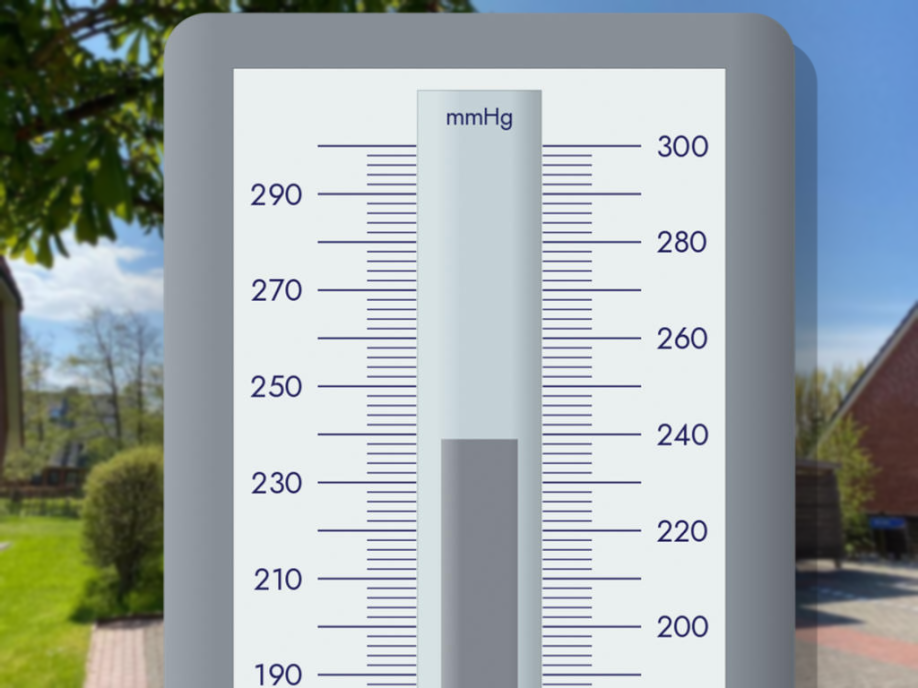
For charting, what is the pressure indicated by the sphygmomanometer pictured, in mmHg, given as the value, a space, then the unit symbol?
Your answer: 239 mmHg
